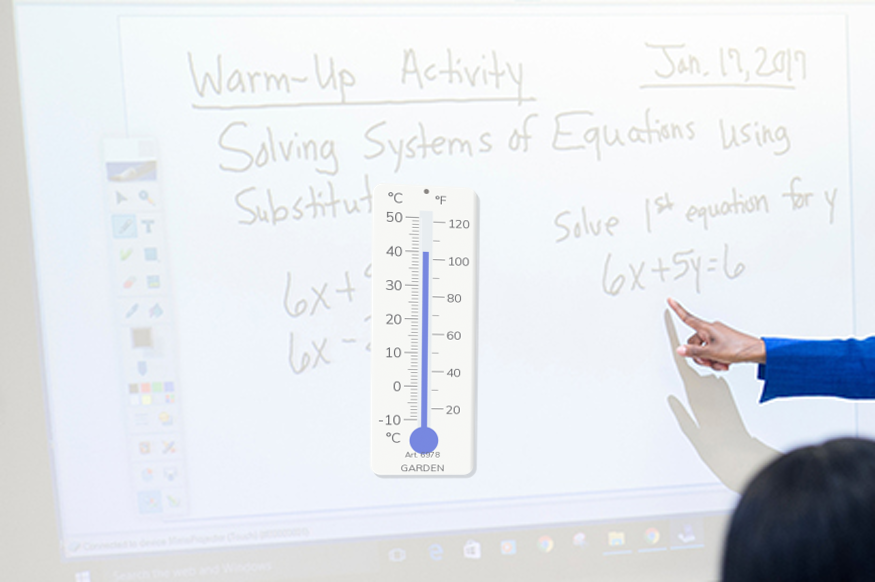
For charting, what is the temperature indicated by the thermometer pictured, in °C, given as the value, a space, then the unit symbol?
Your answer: 40 °C
